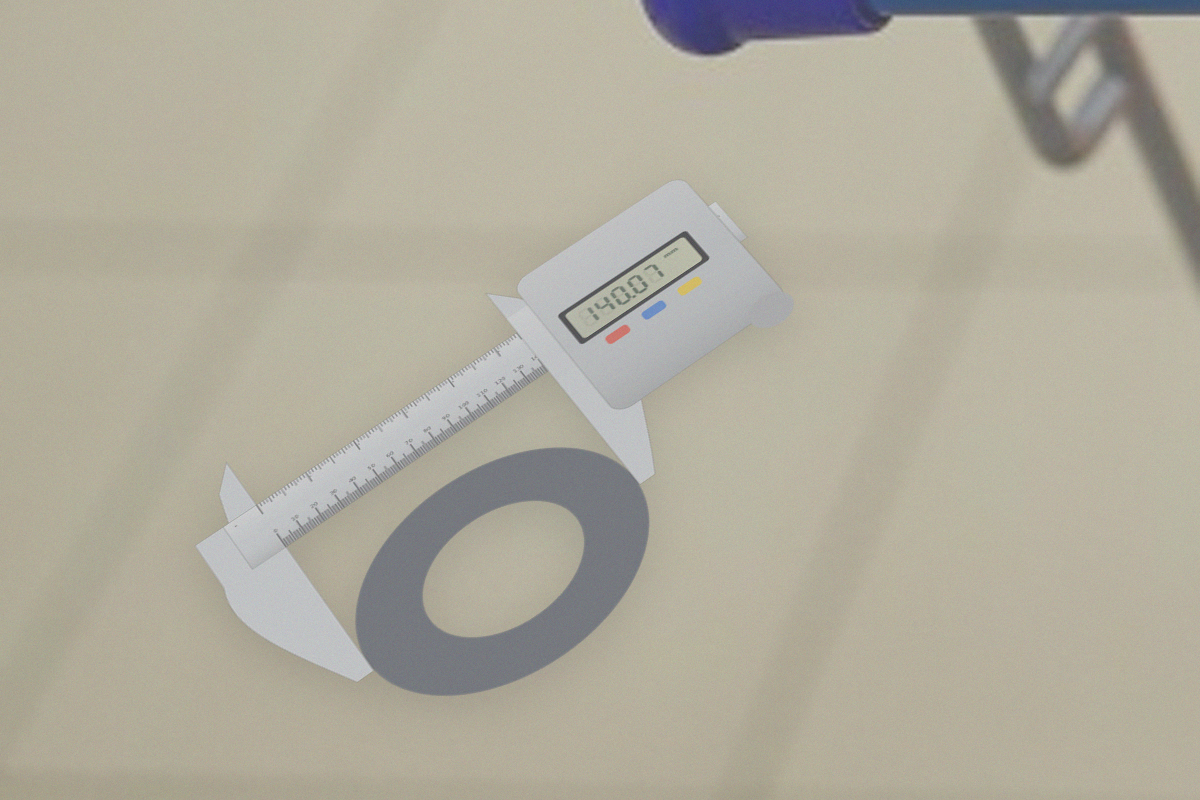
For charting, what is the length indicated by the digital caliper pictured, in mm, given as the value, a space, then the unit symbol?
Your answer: 140.07 mm
